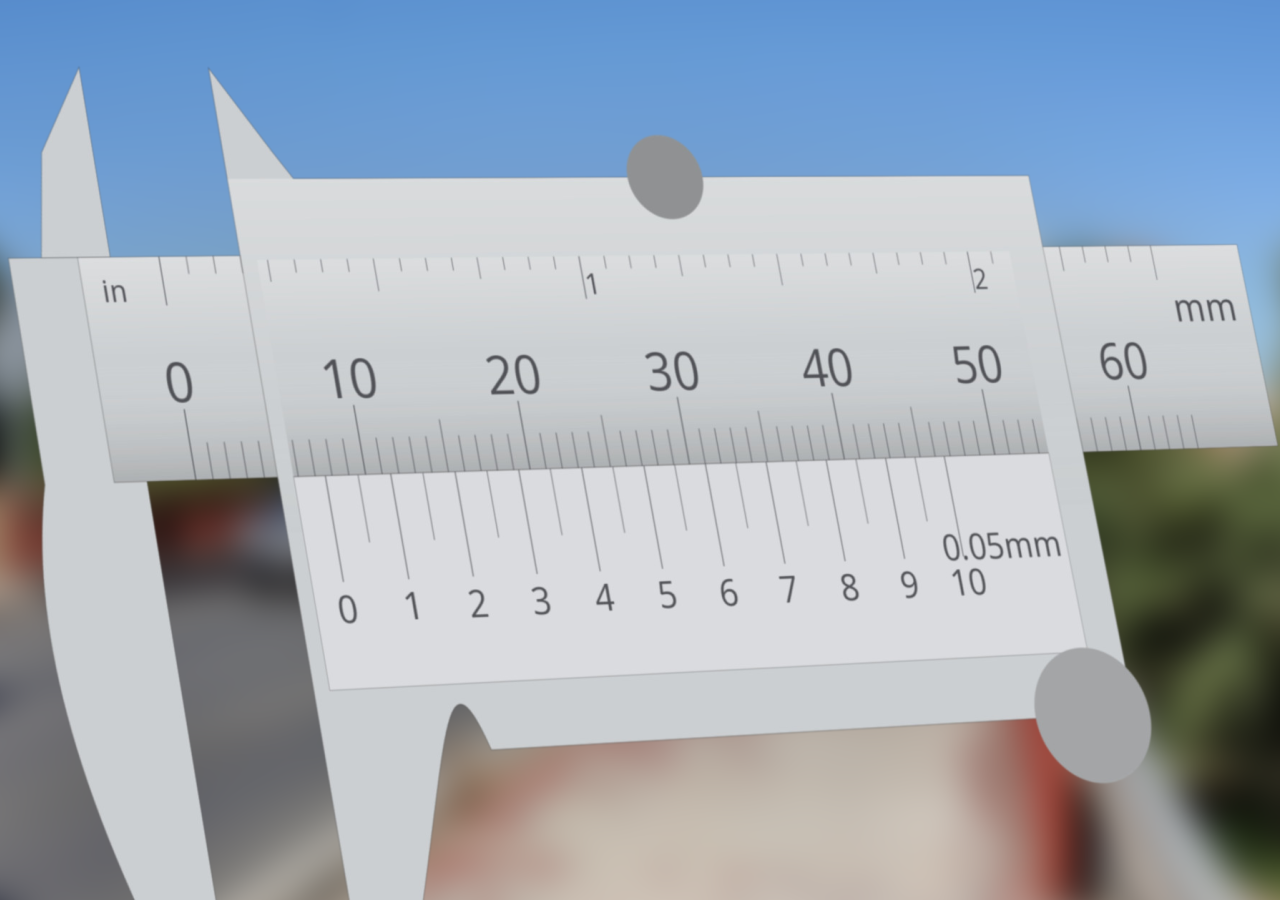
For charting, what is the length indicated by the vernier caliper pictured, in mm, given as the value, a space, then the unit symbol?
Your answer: 7.6 mm
